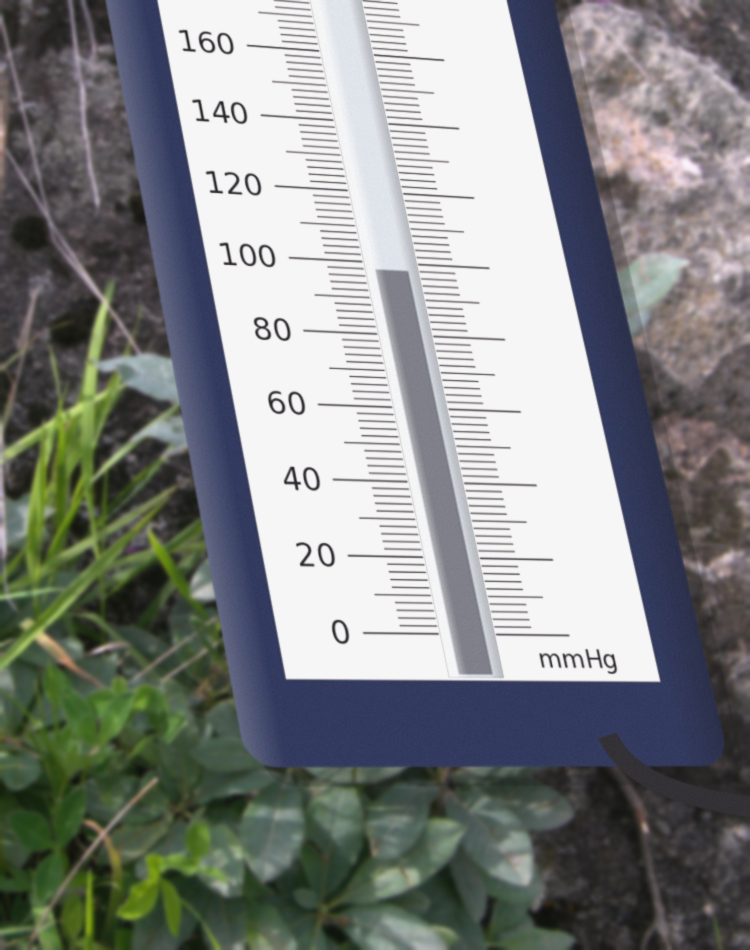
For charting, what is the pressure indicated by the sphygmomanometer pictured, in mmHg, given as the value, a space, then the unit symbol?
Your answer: 98 mmHg
